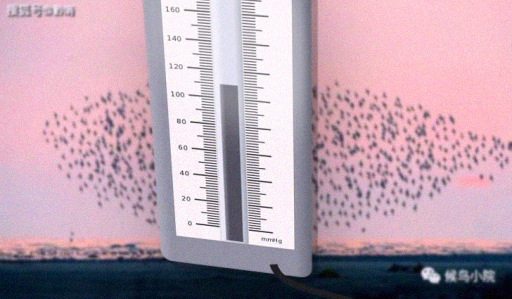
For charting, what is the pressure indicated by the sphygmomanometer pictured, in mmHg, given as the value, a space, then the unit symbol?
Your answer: 110 mmHg
